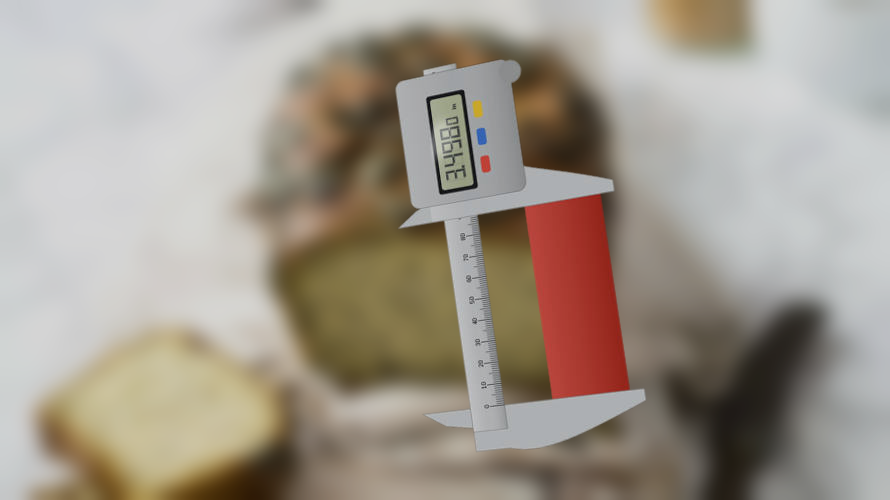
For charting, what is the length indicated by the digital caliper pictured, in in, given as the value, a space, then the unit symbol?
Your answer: 3.4980 in
